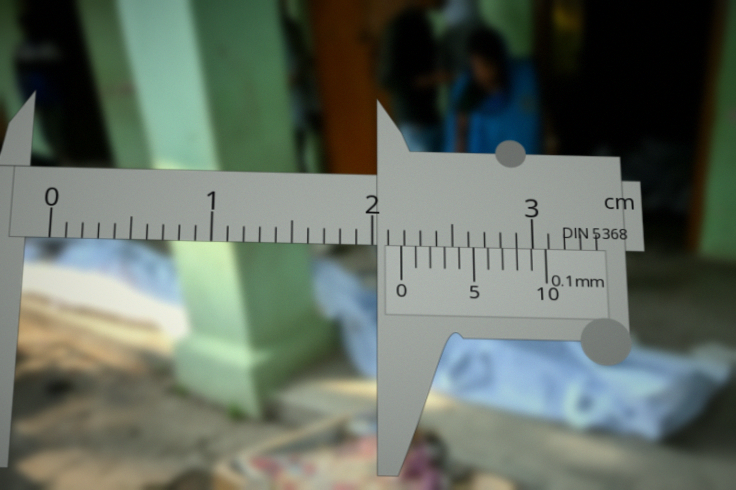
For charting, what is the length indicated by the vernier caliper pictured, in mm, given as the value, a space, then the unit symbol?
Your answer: 21.8 mm
